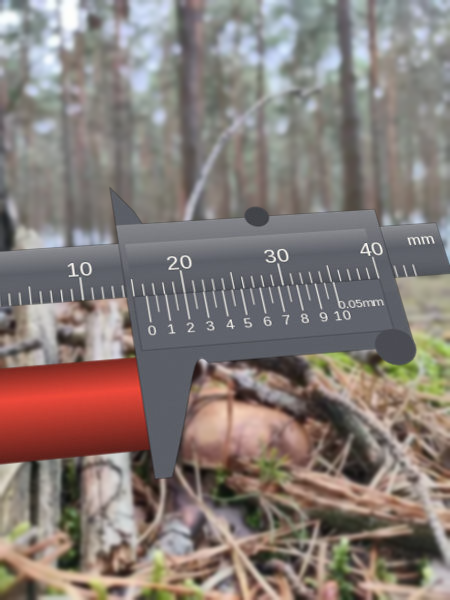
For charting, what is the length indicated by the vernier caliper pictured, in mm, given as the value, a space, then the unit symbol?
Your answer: 16.2 mm
